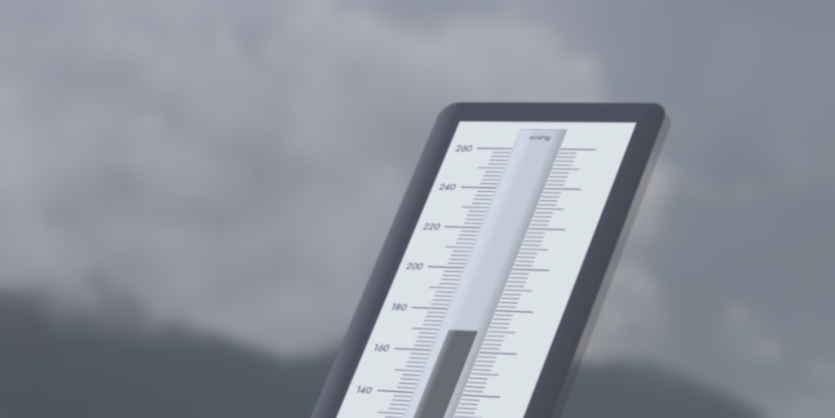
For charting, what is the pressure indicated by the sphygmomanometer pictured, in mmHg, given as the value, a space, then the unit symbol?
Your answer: 170 mmHg
